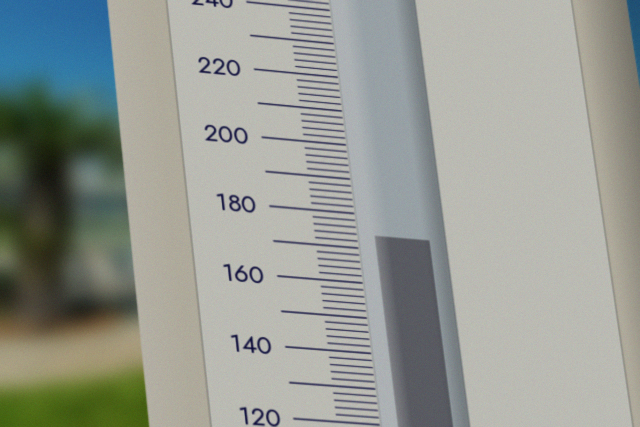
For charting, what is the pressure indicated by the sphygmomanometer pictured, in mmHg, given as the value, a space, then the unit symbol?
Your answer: 174 mmHg
